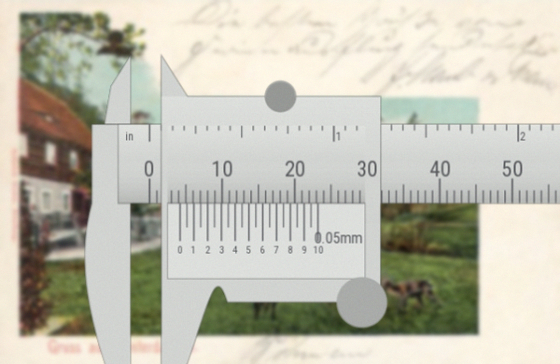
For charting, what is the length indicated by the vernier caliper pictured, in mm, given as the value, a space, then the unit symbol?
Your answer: 4.2 mm
